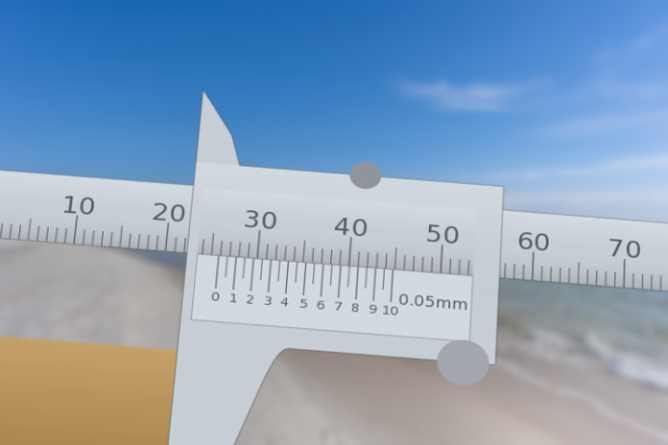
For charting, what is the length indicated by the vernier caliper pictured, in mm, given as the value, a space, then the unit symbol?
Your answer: 25.8 mm
